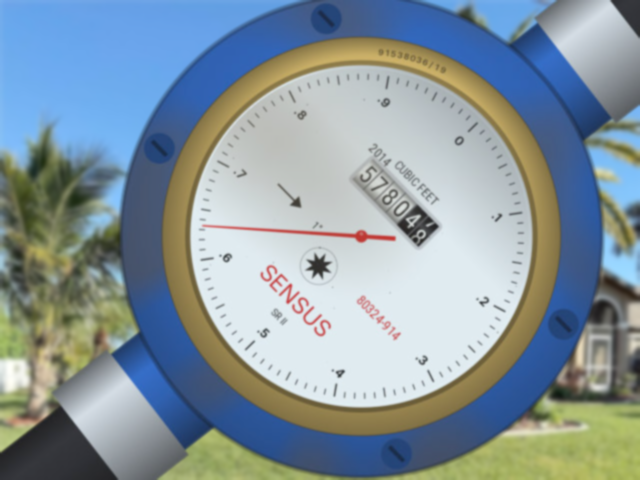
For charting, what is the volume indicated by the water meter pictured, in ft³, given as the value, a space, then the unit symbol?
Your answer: 578047.63 ft³
